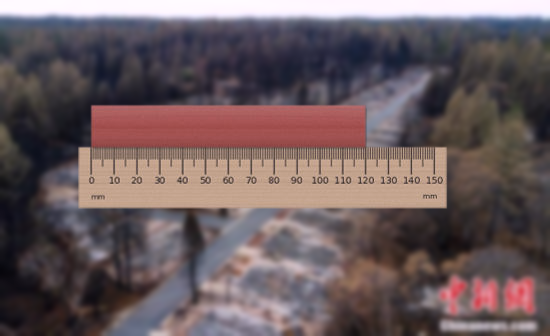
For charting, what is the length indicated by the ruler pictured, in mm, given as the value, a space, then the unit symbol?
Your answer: 120 mm
